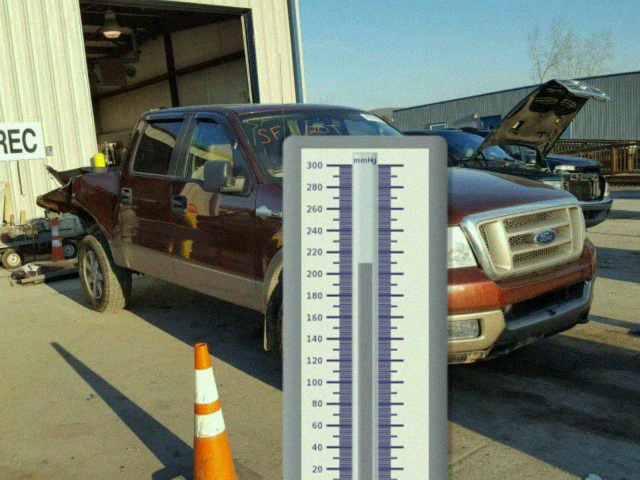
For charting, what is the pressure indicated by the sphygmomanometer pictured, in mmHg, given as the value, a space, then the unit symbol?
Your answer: 210 mmHg
